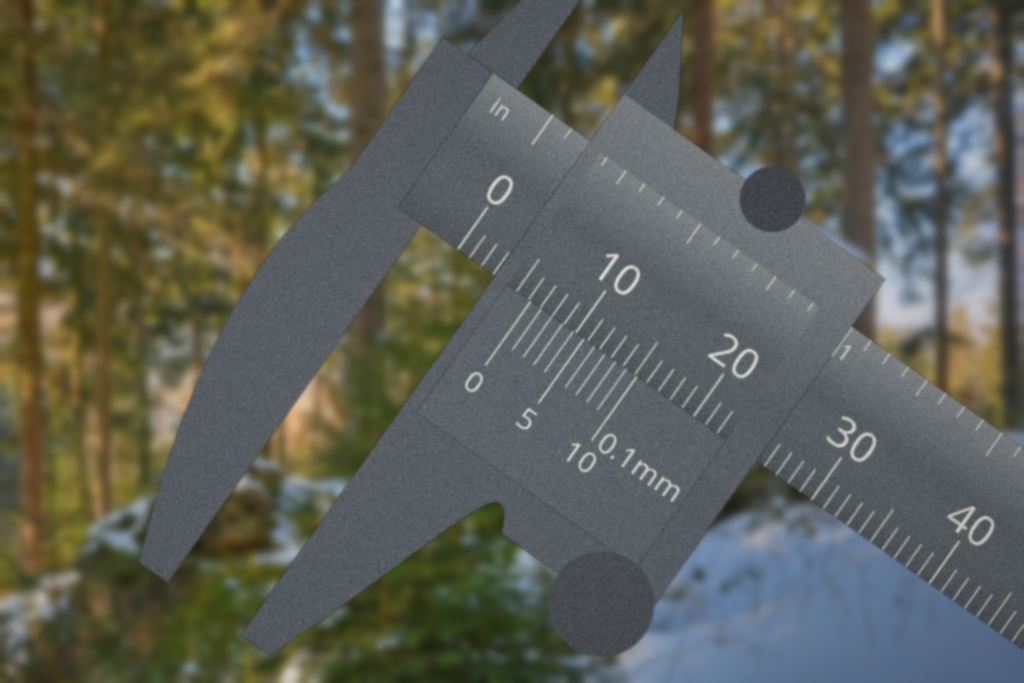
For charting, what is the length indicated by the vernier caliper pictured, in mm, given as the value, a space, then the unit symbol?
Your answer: 6.2 mm
